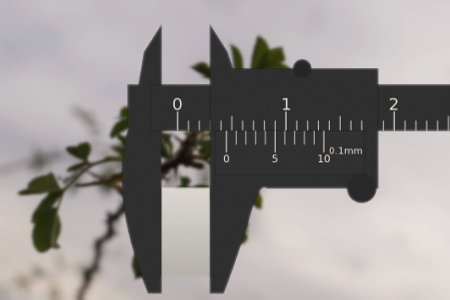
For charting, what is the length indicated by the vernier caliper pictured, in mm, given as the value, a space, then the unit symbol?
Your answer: 4.5 mm
